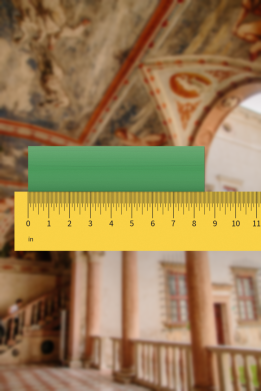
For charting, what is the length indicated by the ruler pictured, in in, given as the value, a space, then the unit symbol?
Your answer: 8.5 in
